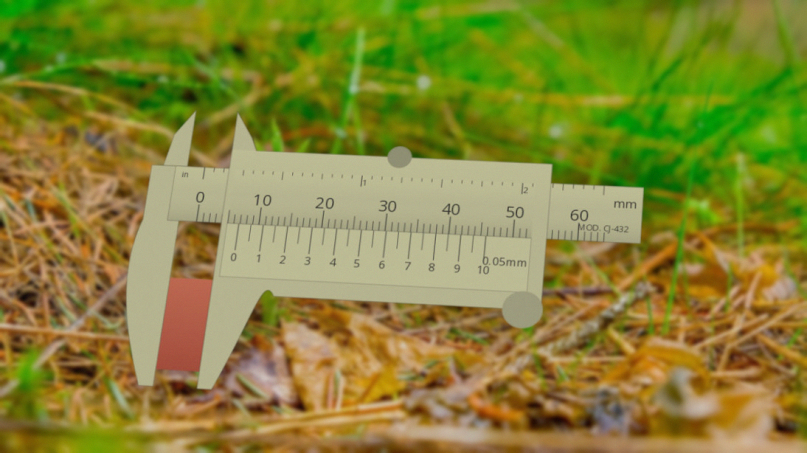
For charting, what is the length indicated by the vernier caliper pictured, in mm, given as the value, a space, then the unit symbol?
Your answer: 6.8 mm
